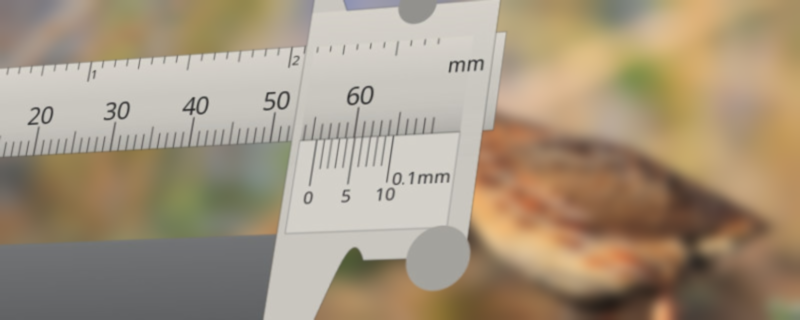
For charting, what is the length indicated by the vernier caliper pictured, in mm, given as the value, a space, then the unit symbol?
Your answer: 55.6 mm
